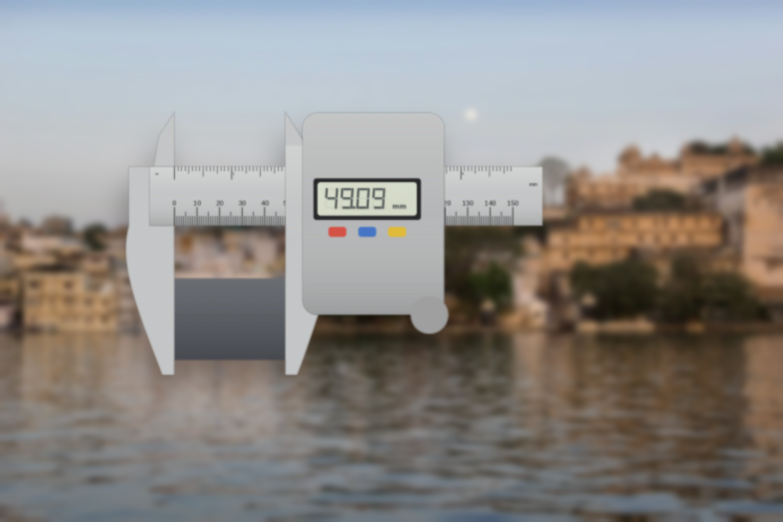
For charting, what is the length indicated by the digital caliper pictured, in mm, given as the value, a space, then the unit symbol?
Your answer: 49.09 mm
